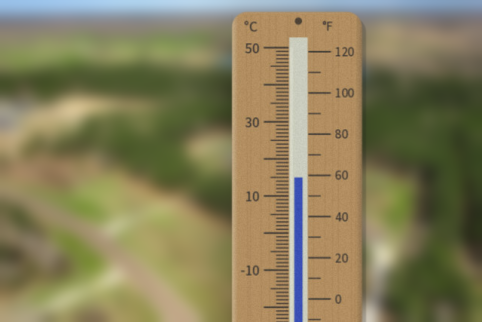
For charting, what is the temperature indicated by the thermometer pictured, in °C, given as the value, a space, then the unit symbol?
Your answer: 15 °C
